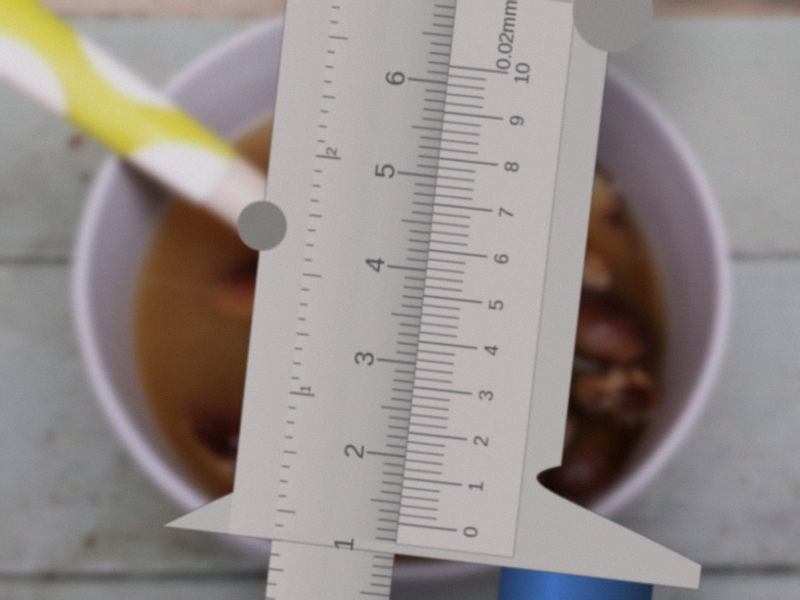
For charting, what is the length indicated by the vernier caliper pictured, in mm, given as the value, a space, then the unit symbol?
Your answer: 12.8 mm
